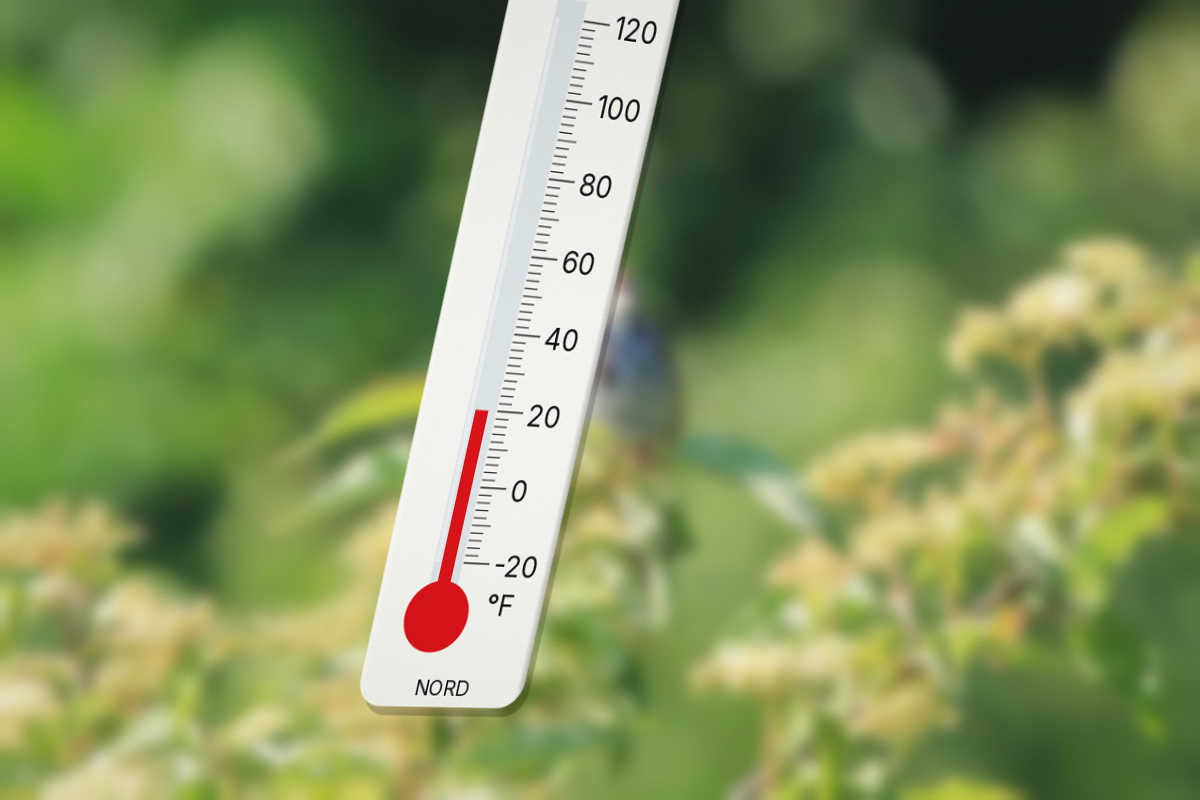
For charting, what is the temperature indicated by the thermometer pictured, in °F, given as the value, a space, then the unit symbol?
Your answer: 20 °F
